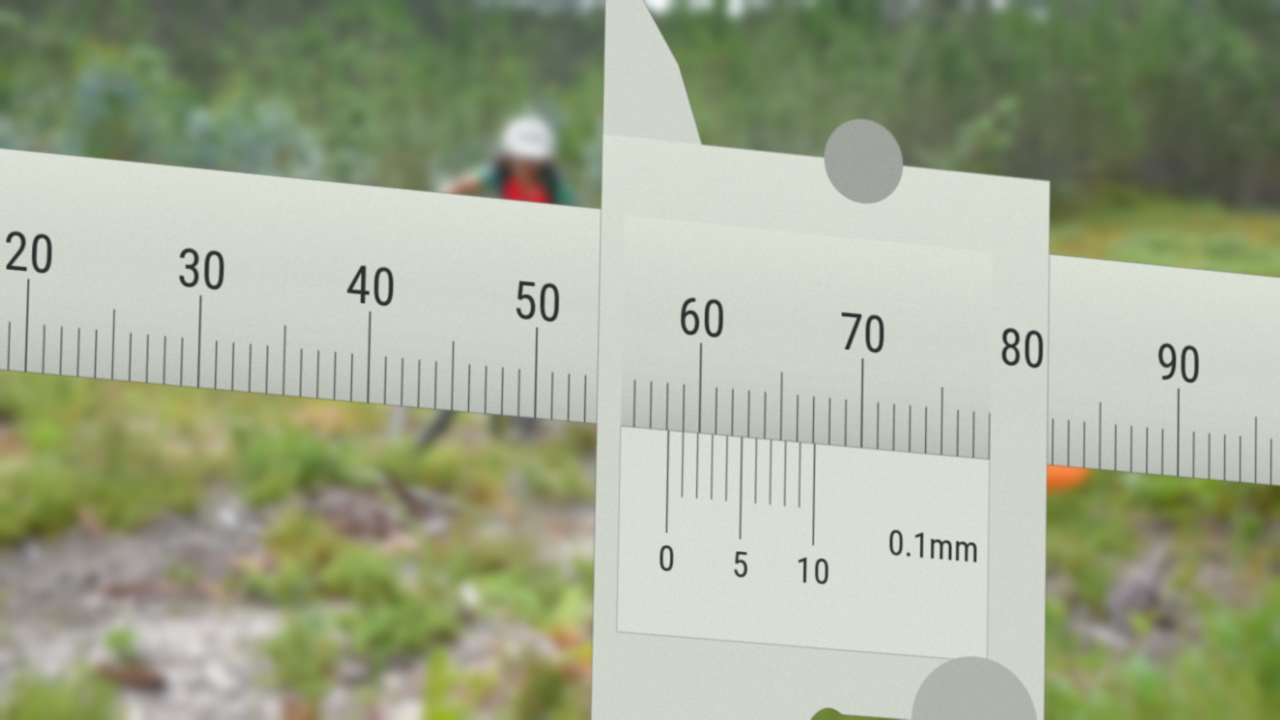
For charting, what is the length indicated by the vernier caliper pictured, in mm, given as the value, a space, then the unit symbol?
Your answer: 58.1 mm
